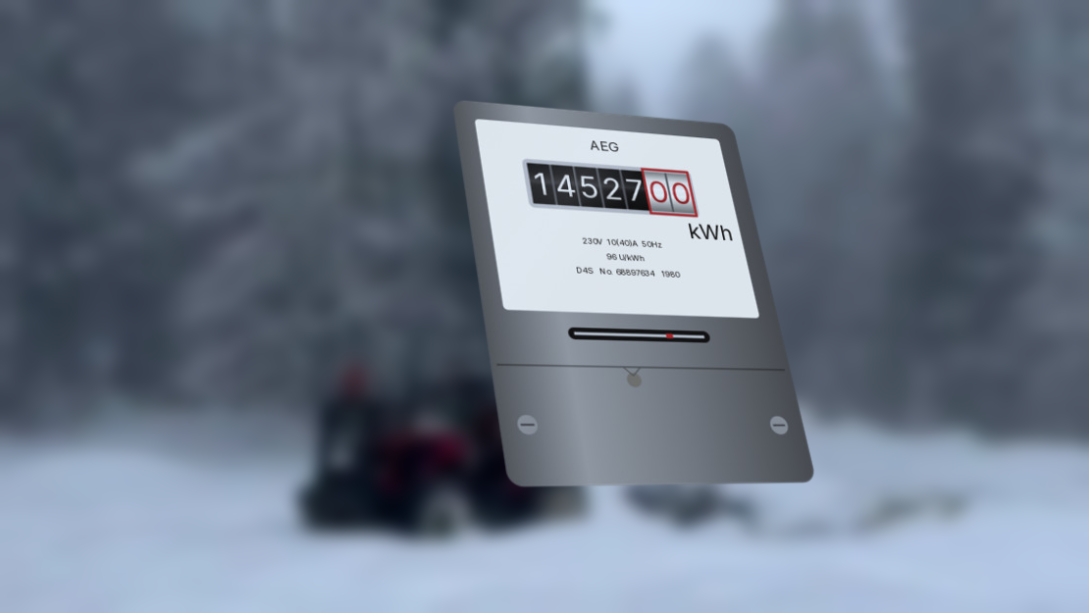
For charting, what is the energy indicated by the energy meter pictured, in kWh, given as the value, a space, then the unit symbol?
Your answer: 14527.00 kWh
